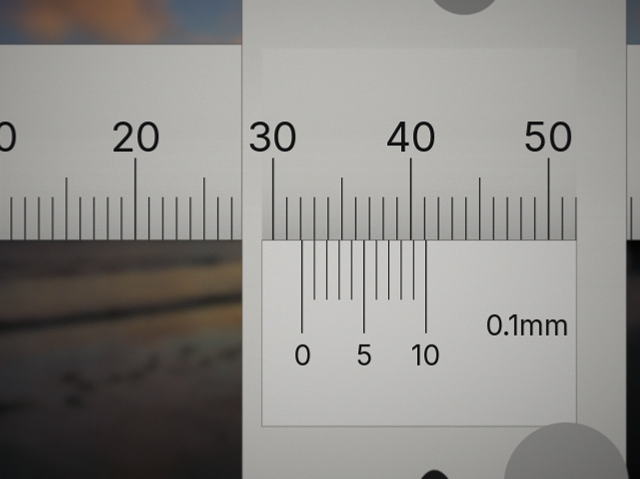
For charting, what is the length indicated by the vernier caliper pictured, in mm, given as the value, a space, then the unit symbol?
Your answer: 32.1 mm
